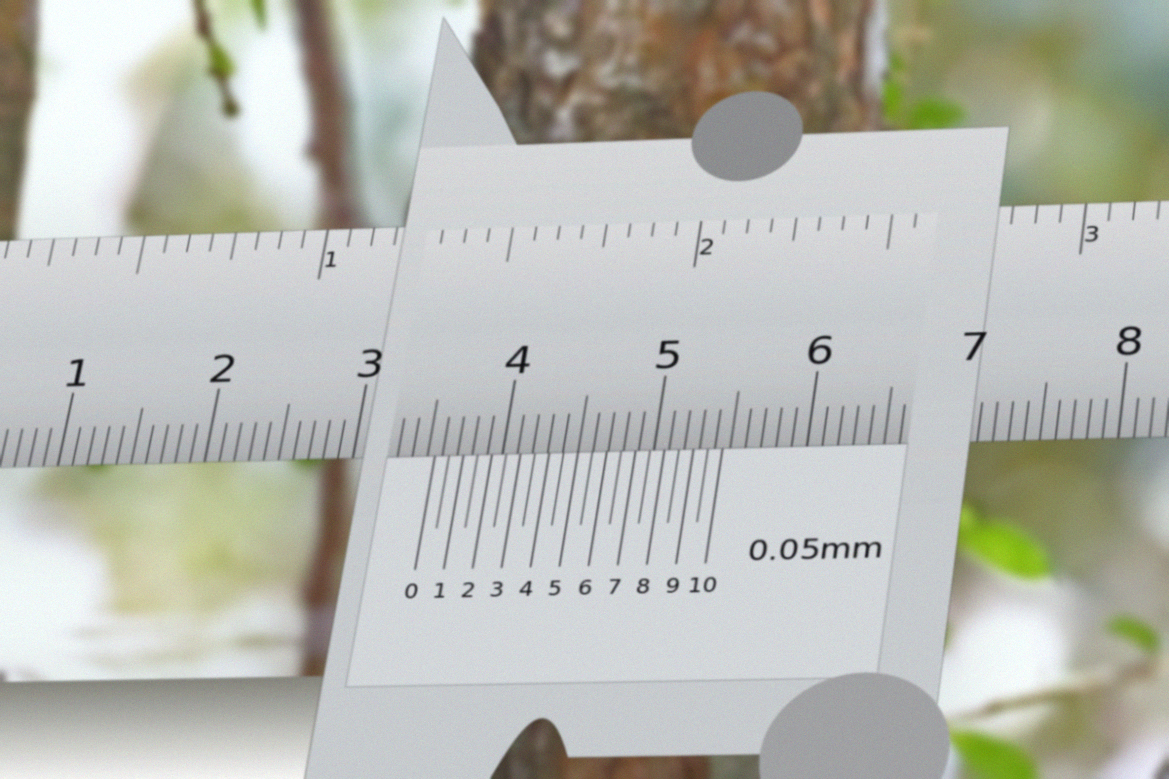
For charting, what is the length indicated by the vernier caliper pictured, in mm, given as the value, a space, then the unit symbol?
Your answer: 35.5 mm
